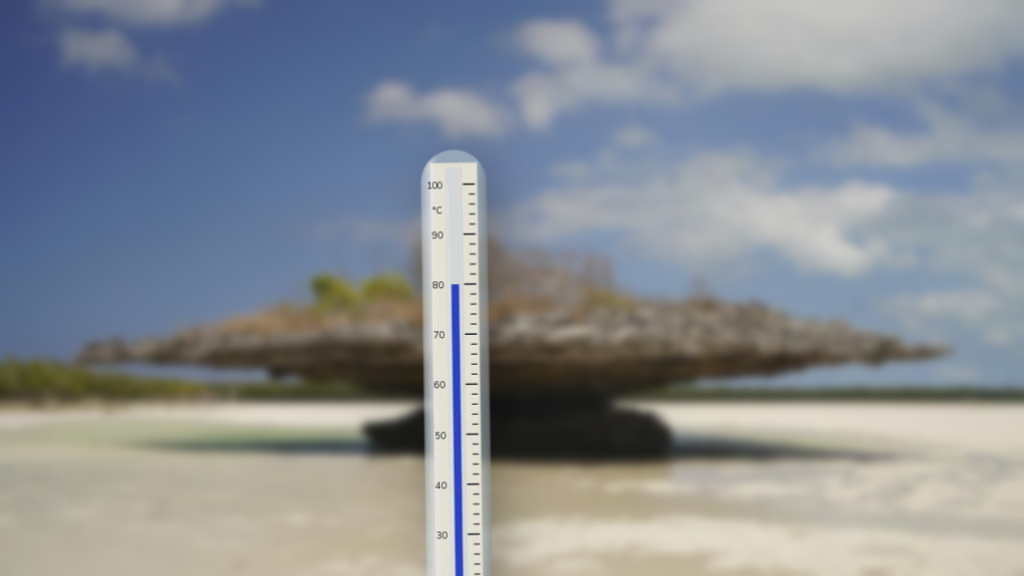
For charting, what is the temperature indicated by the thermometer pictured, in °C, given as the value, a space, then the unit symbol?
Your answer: 80 °C
